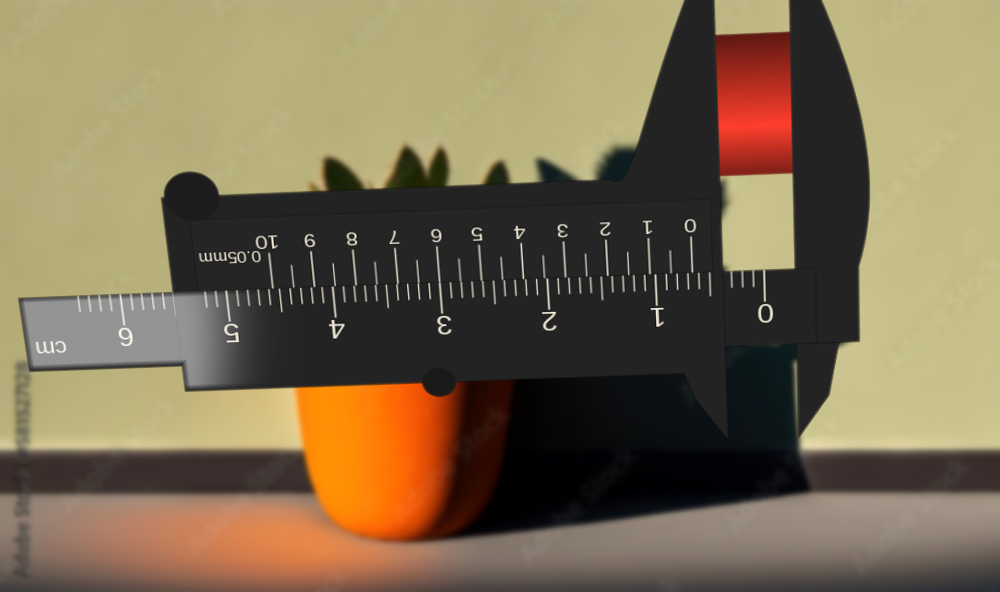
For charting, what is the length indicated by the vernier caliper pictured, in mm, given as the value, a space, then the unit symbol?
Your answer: 6.6 mm
